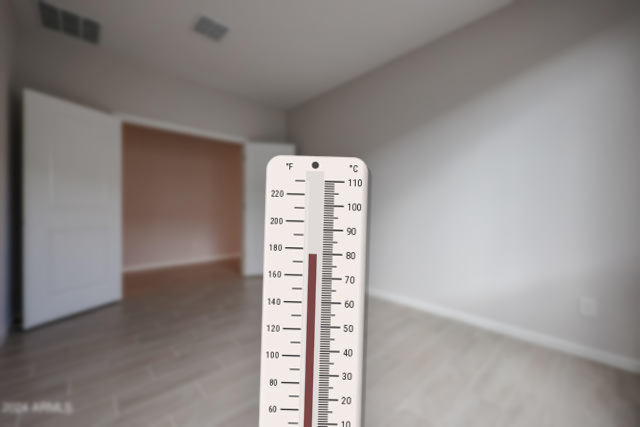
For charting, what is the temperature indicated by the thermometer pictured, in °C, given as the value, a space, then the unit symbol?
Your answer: 80 °C
